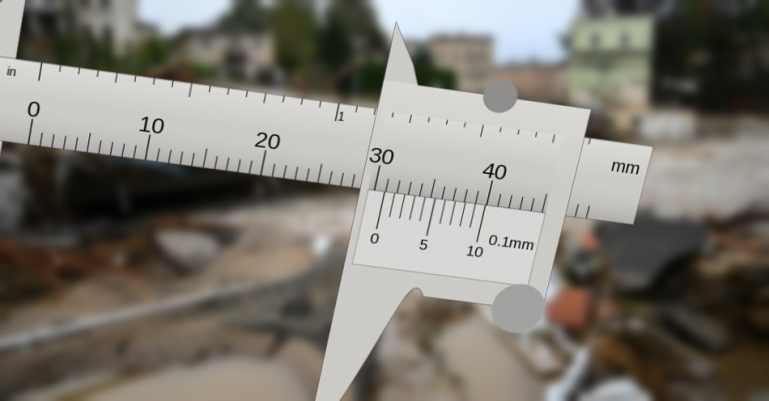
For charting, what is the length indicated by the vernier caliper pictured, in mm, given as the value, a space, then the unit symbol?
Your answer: 30.9 mm
